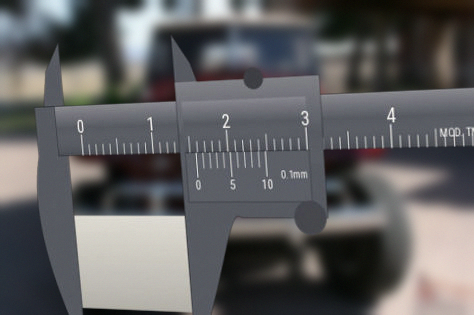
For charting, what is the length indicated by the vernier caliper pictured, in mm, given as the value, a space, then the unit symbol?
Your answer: 15.8 mm
